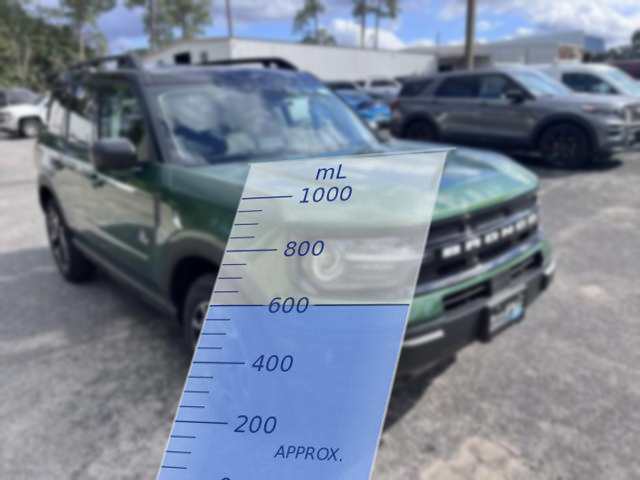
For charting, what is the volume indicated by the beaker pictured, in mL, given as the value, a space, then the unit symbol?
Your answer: 600 mL
